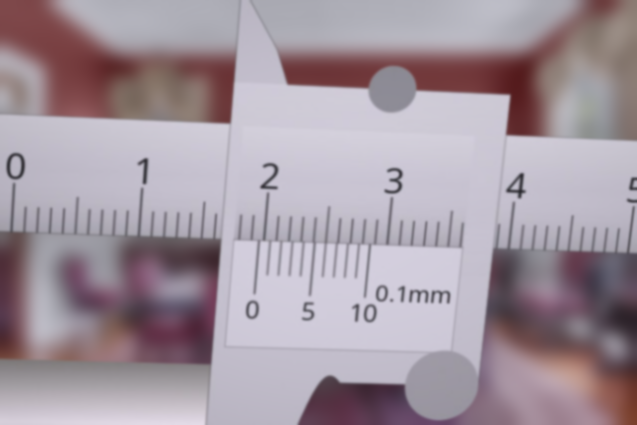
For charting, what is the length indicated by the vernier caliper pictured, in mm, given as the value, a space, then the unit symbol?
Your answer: 19.6 mm
